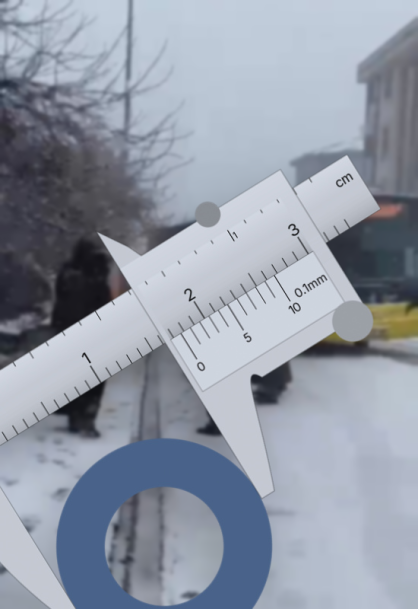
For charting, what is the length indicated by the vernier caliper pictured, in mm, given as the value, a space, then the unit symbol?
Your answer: 17.7 mm
